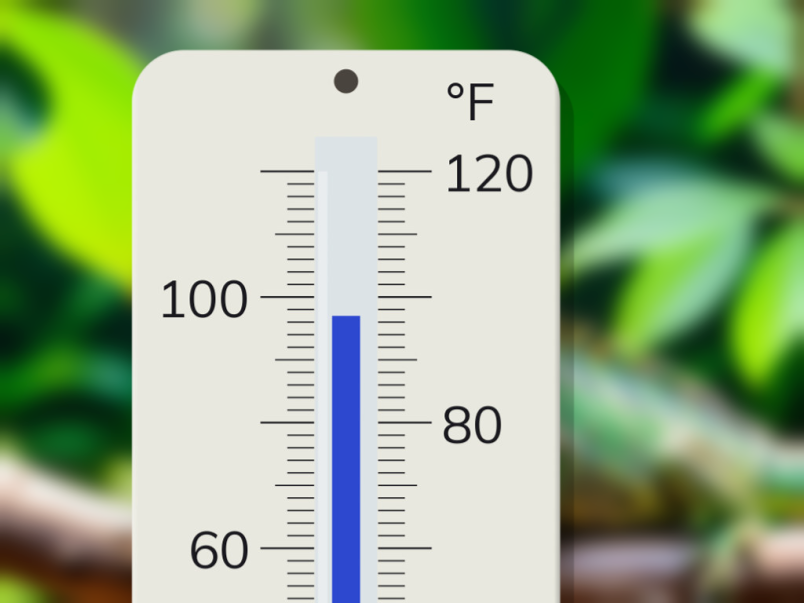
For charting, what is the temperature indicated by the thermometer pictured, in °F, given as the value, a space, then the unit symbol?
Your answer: 97 °F
